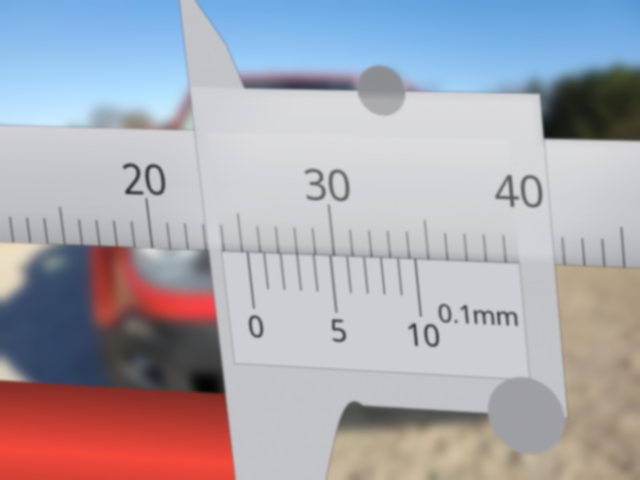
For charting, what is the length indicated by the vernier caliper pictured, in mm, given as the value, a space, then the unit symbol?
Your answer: 25.3 mm
